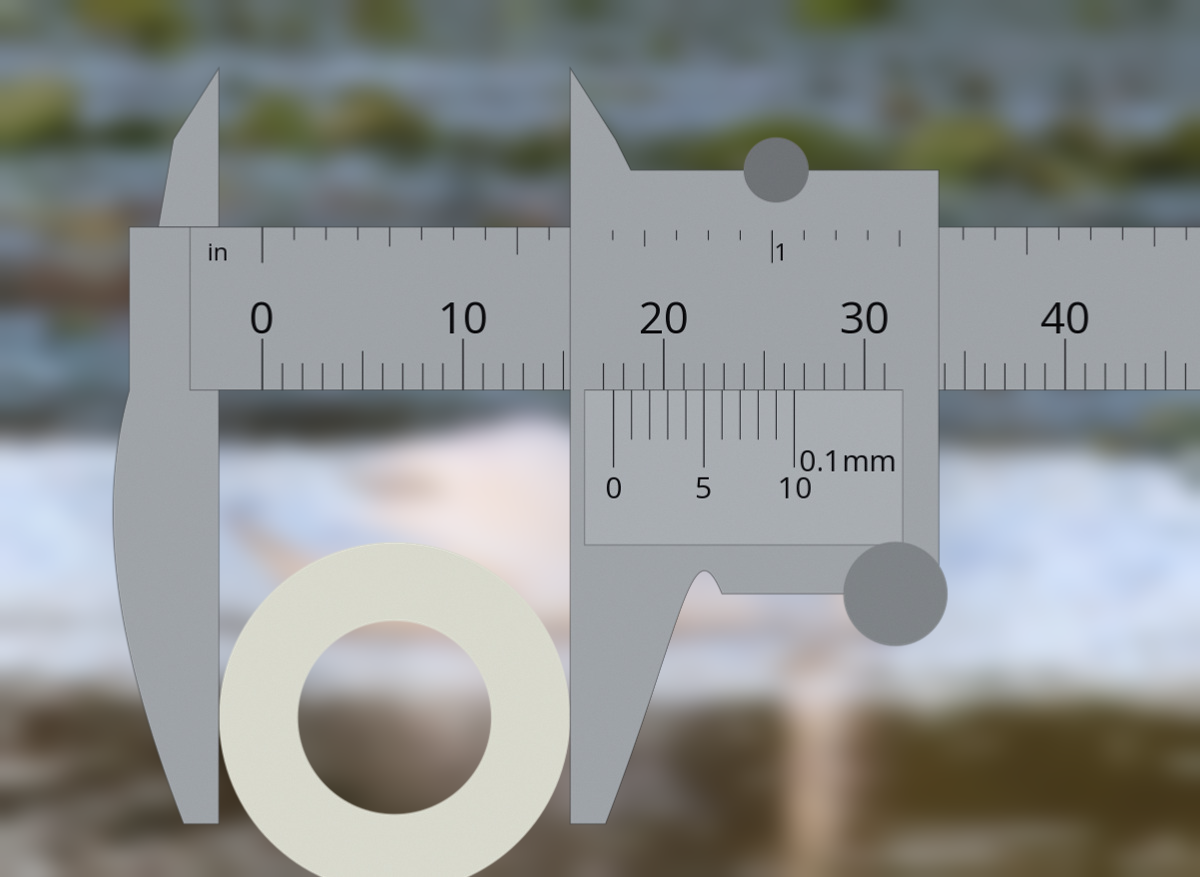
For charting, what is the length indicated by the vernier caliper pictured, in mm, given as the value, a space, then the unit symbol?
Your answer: 17.5 mm
